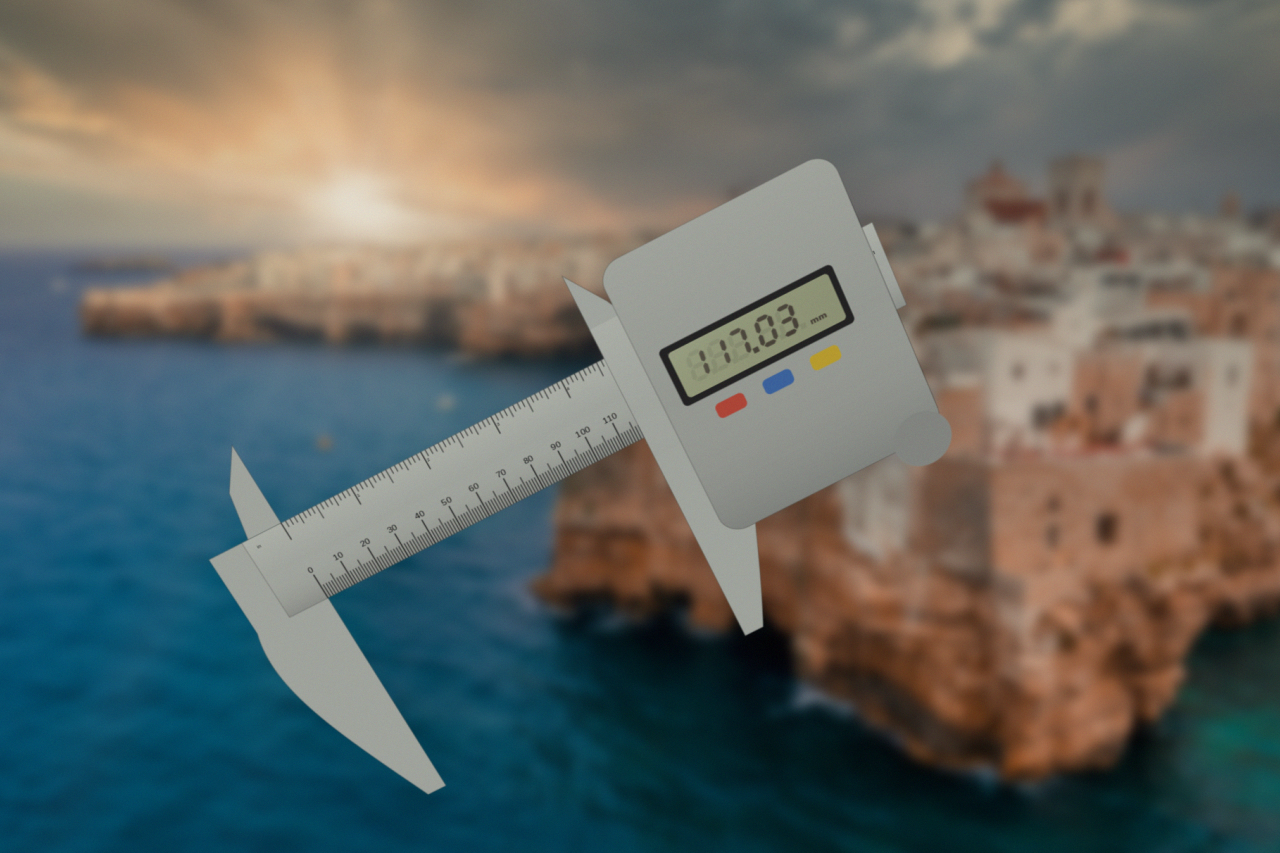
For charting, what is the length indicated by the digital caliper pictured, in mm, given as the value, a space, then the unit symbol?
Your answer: 117.03 mm
